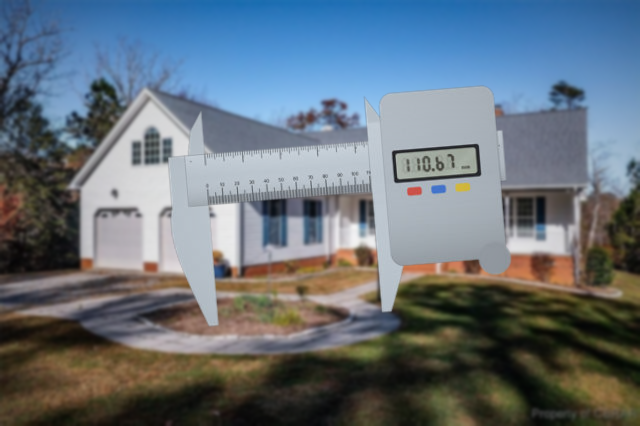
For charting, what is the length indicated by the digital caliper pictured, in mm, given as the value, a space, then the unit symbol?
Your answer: 110.67 mm
